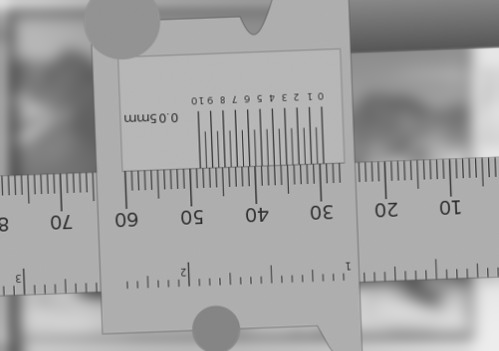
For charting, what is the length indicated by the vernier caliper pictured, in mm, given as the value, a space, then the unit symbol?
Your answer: 29.4 mm
